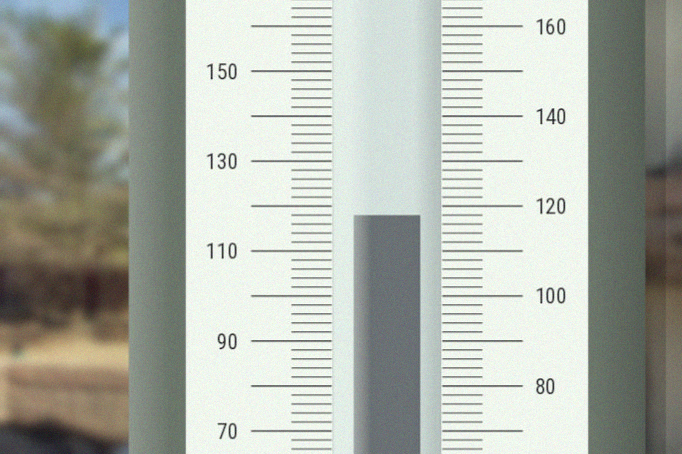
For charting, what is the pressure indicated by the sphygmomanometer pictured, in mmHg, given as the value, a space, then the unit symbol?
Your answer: 118 mmHg
